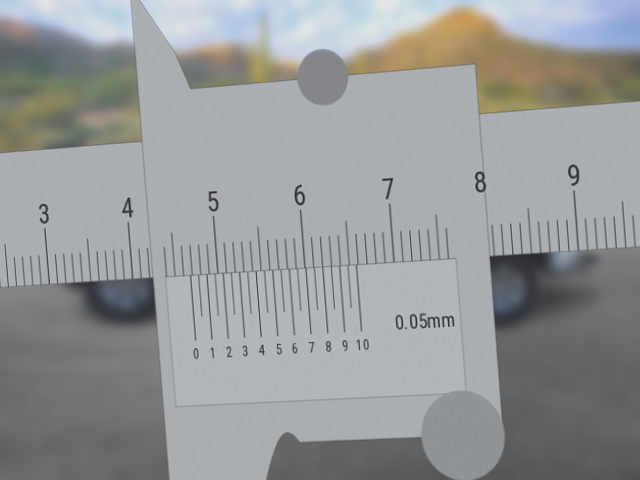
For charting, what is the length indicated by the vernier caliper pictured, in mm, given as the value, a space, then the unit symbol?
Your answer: 46.8 mm
